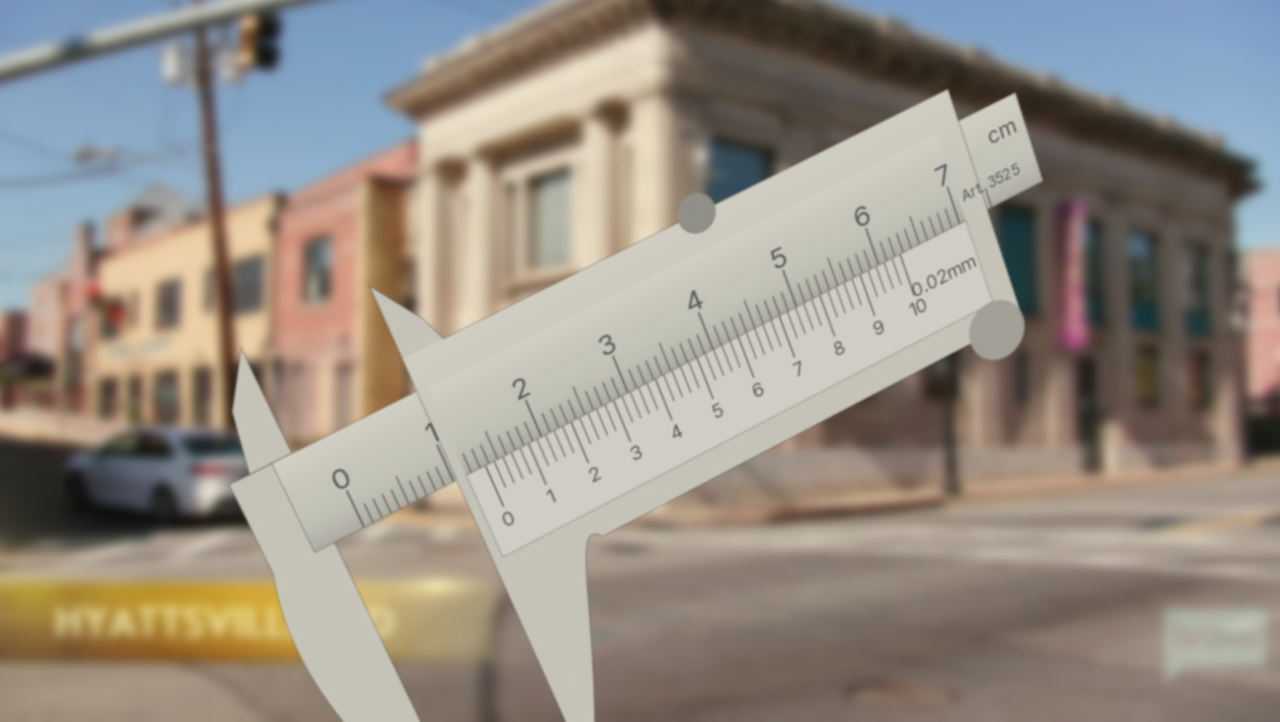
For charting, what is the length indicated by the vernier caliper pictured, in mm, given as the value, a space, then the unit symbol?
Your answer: 13.6 mm
